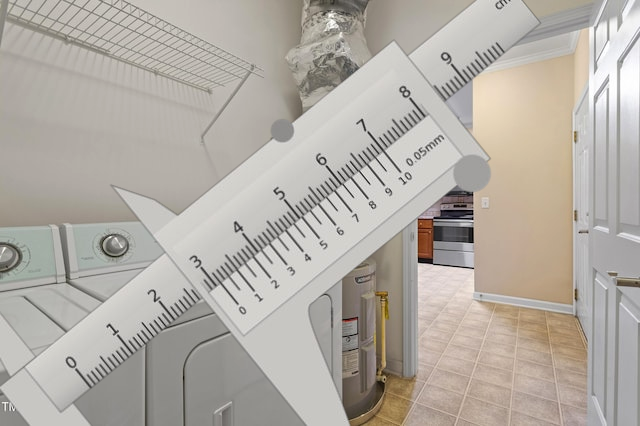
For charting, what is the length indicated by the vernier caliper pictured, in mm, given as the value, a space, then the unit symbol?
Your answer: 31.0 mm
